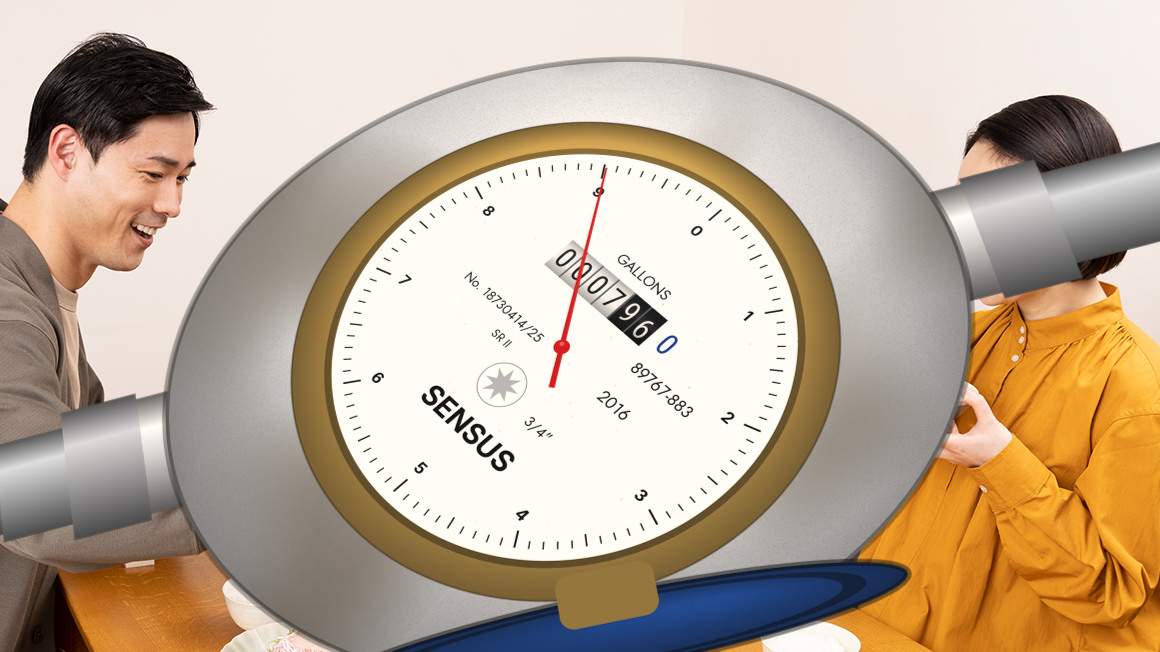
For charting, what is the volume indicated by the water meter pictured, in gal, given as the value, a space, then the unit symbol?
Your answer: 7959.0 gal
